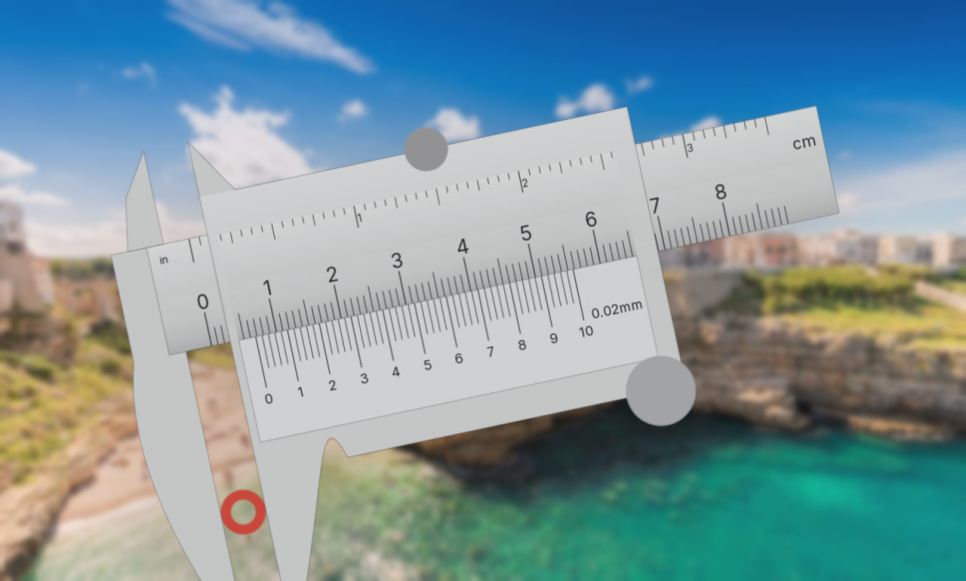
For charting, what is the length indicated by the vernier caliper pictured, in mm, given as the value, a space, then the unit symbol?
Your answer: 6.8 mm
